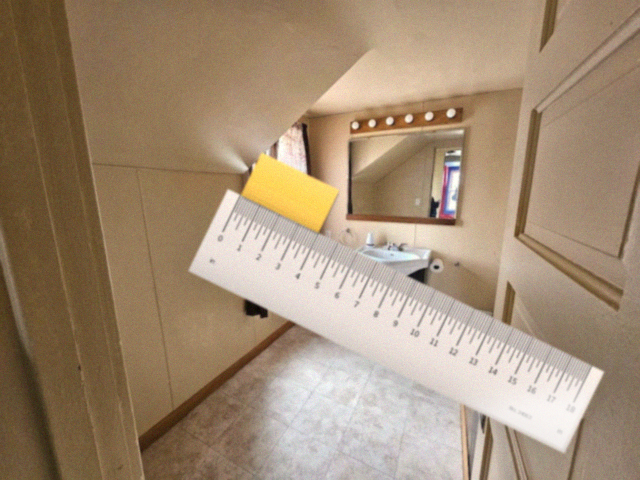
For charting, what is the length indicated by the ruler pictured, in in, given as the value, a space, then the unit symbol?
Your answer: 4 in
